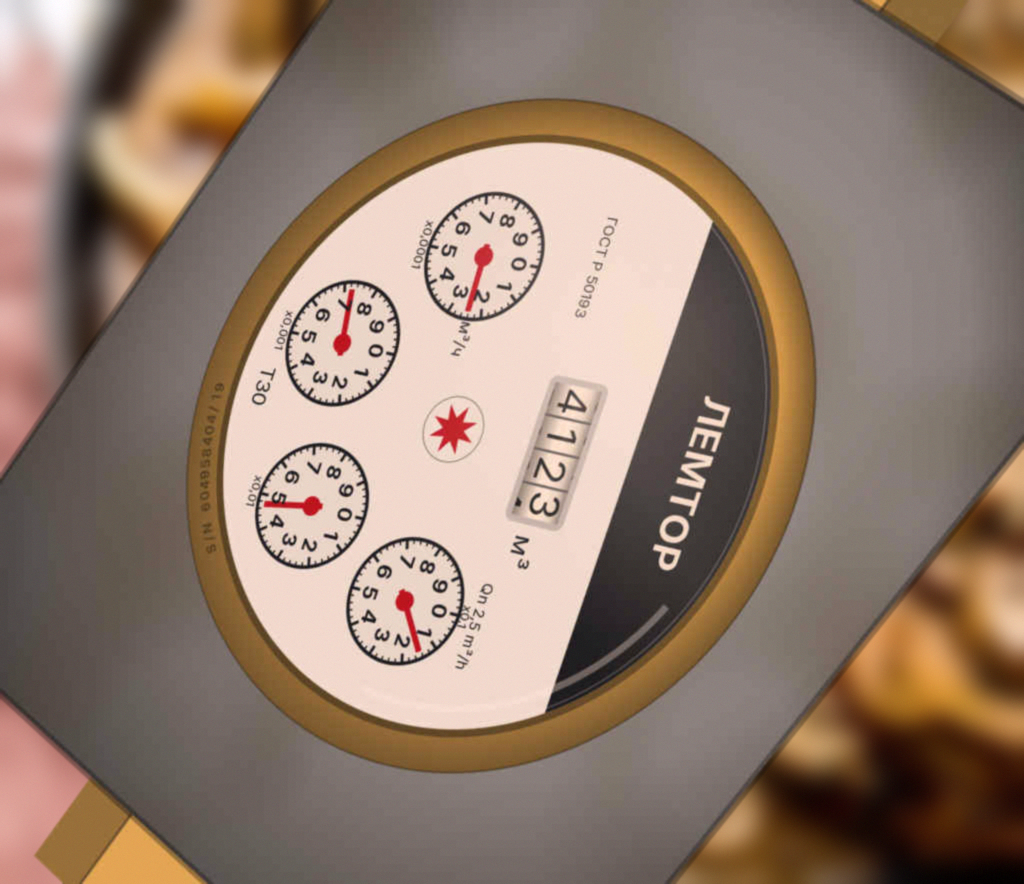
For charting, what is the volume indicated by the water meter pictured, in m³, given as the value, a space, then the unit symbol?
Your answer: 4123.1472 m³
